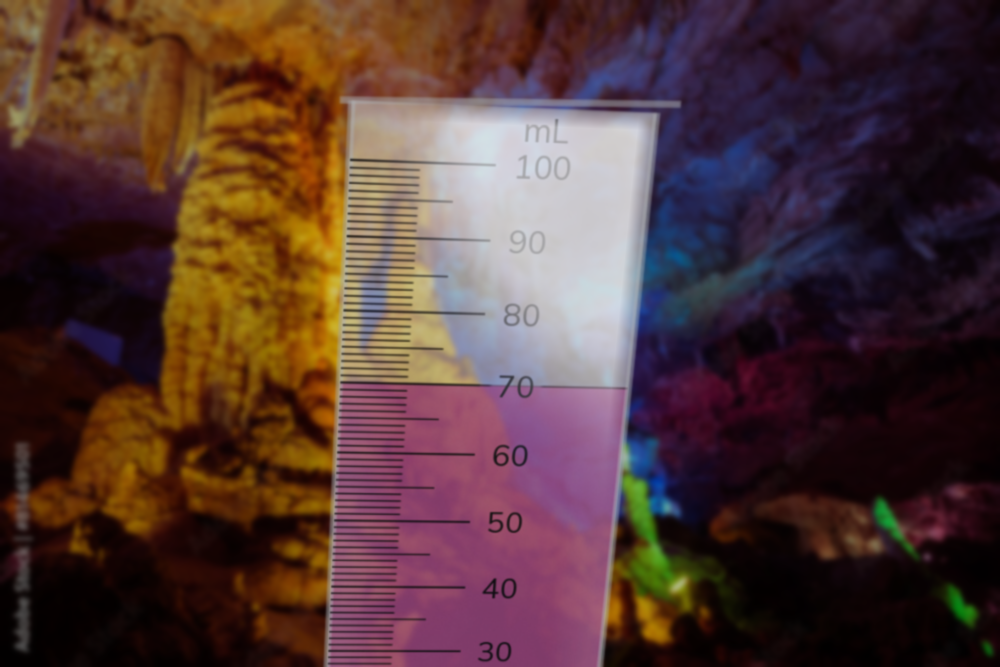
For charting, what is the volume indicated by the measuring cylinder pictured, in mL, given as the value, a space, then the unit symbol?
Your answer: 70 mL
